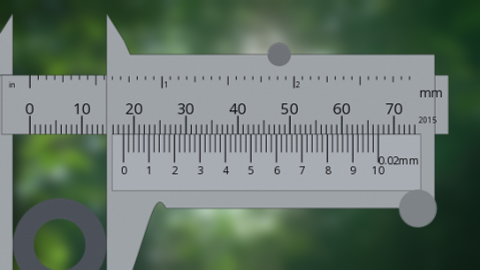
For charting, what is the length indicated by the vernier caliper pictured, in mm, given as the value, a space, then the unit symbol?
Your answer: 18.0 mm
